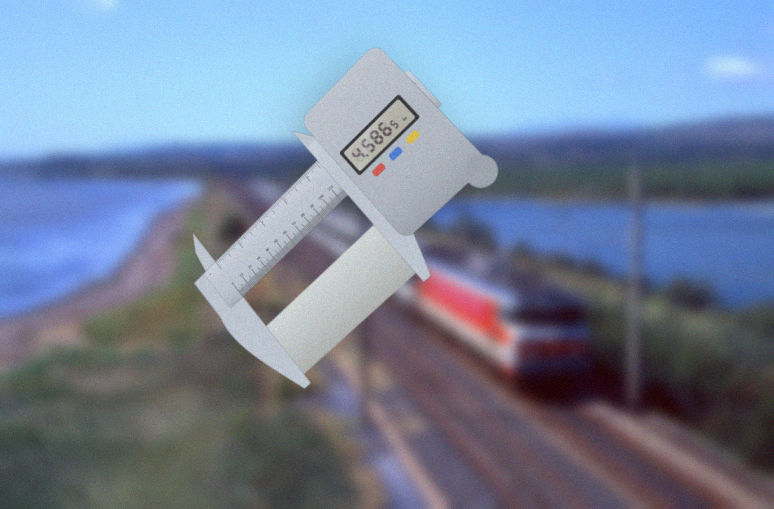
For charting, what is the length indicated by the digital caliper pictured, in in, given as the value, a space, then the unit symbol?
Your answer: 4.5865 in
